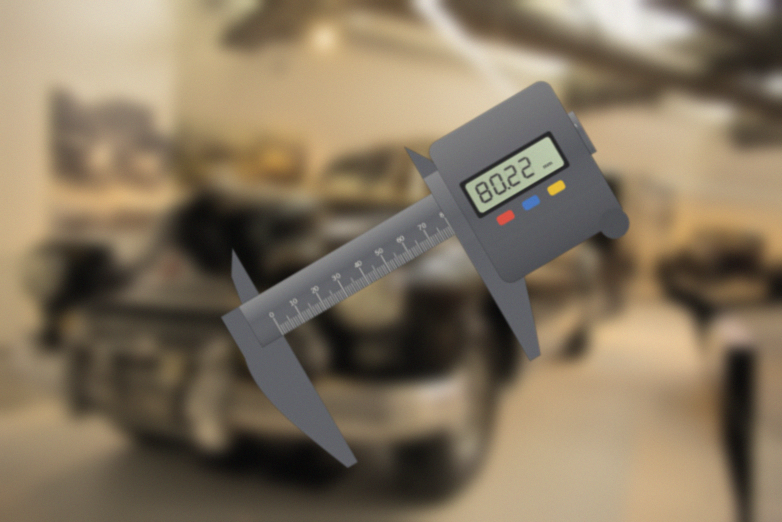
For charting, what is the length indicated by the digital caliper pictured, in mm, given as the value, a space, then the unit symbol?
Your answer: 80.22 mm
